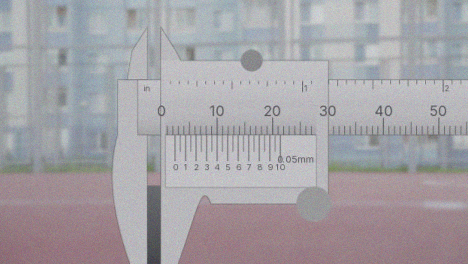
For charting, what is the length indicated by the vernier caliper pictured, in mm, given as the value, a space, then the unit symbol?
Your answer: 2.4 mm
